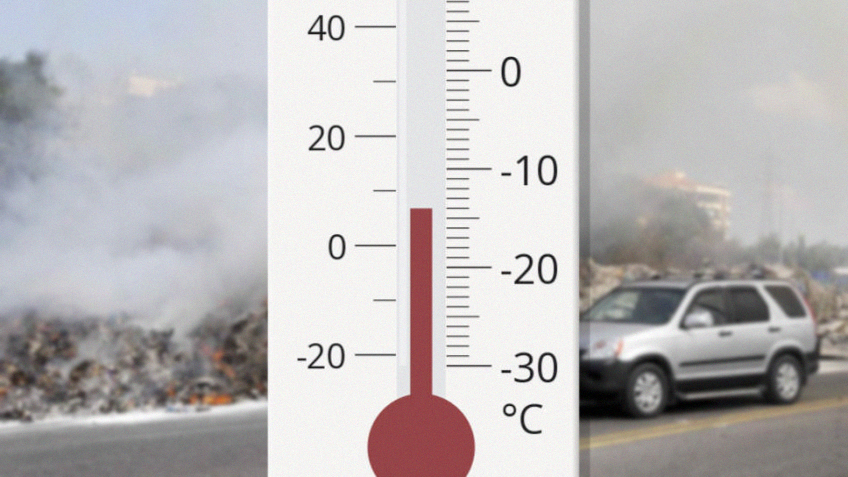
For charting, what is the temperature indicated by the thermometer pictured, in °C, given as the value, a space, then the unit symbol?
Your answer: -14 °C
